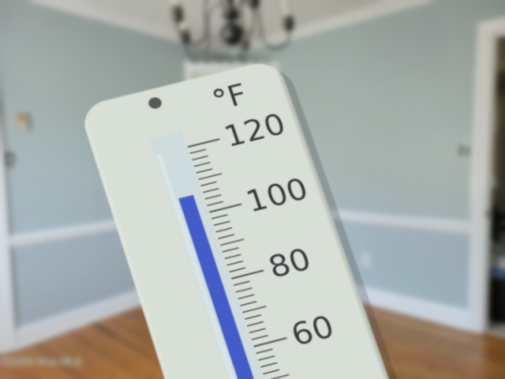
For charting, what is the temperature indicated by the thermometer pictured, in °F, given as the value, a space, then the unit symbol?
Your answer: 106 °F
